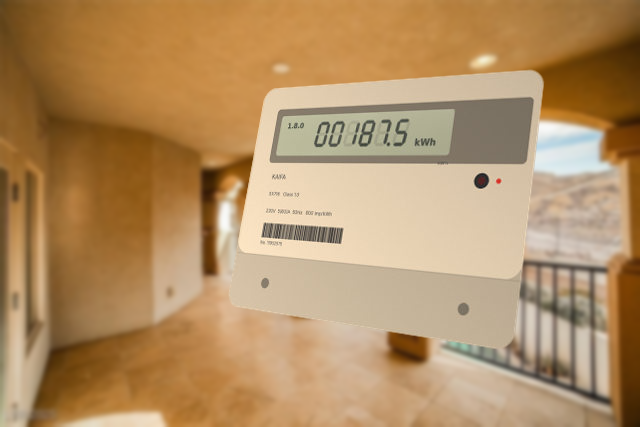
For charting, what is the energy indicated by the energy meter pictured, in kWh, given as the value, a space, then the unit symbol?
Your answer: 187.5 kWh
